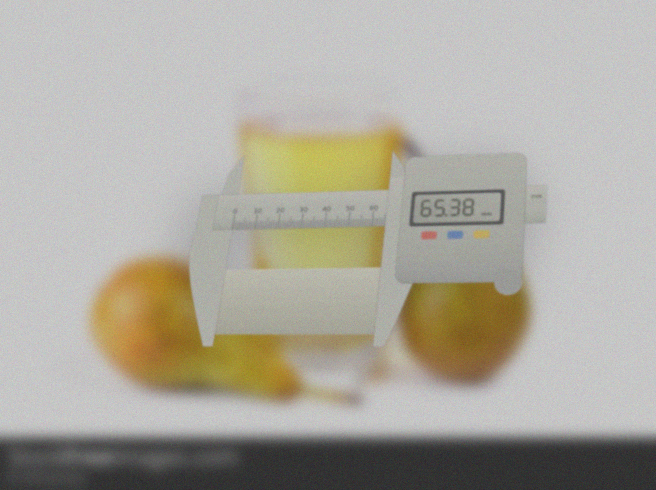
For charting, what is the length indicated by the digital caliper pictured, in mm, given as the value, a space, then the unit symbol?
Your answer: 65.38 mm
